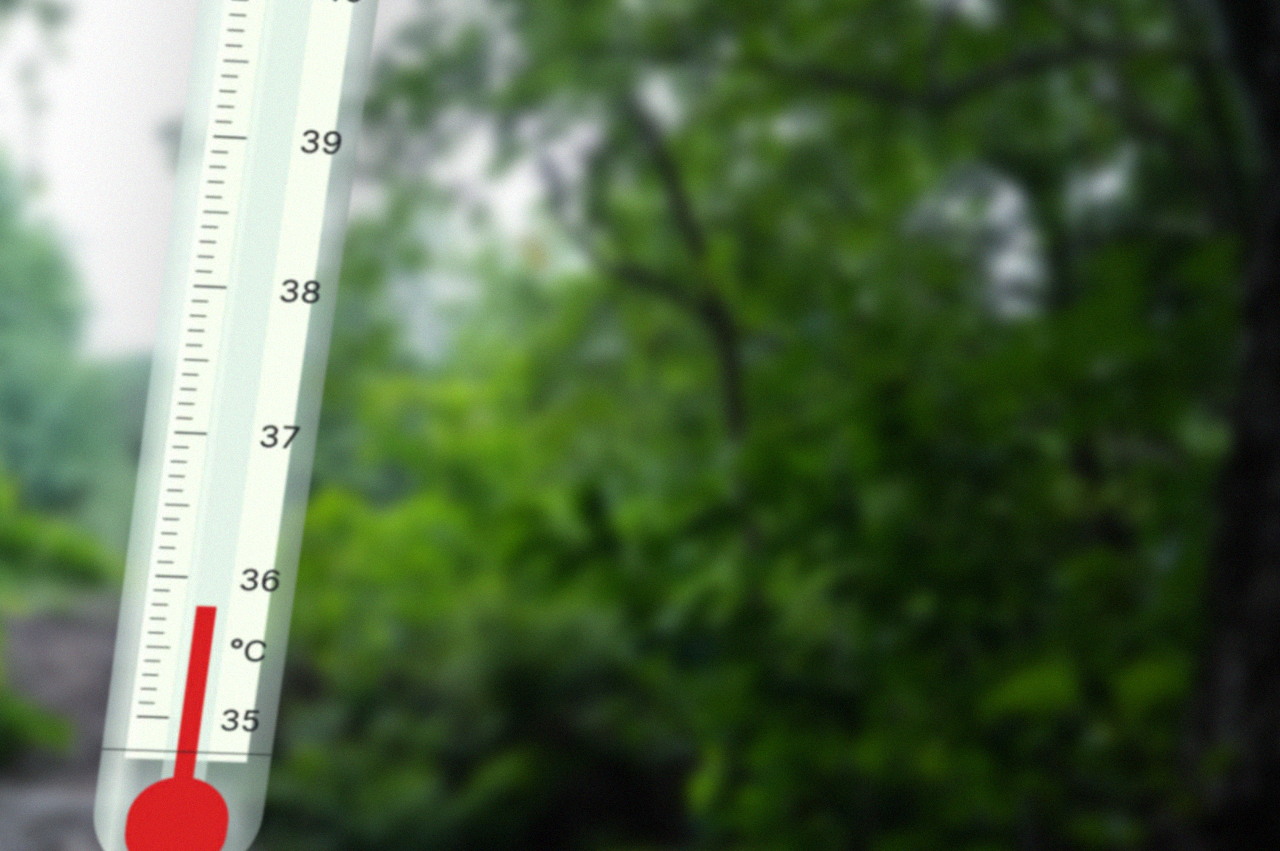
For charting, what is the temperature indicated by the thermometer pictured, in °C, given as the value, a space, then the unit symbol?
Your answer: 35.8 °C
